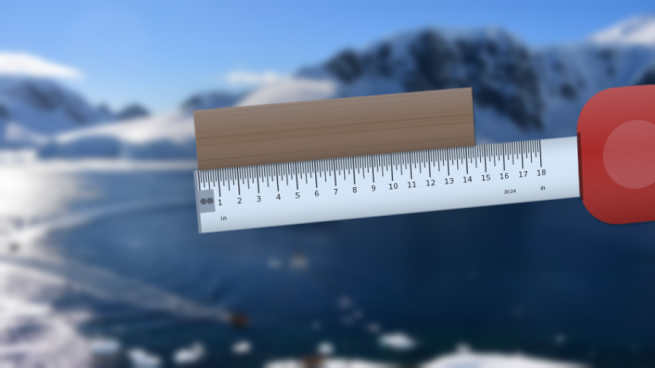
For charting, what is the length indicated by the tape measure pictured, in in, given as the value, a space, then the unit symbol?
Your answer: 14.5 in
